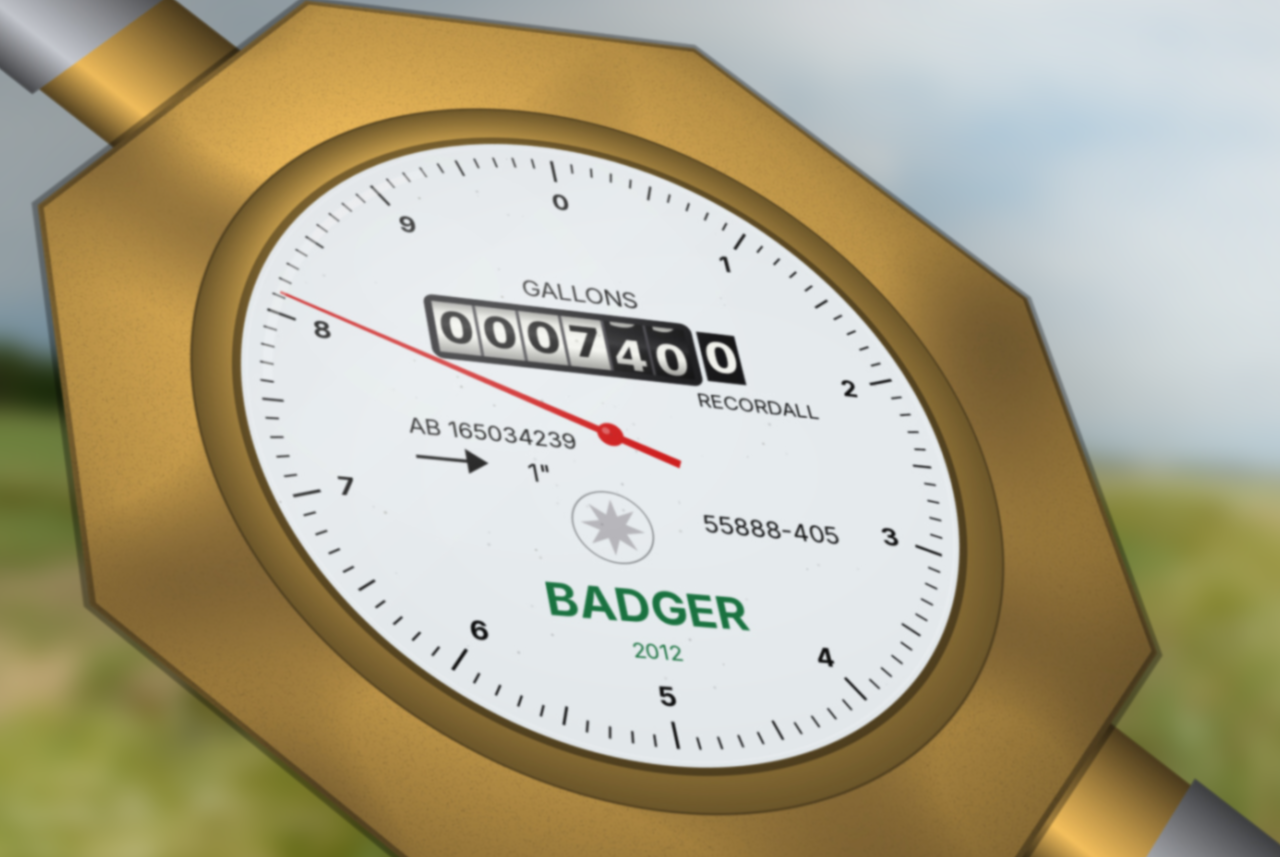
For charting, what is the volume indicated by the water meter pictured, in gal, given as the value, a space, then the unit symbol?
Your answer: 7398.1 gal
